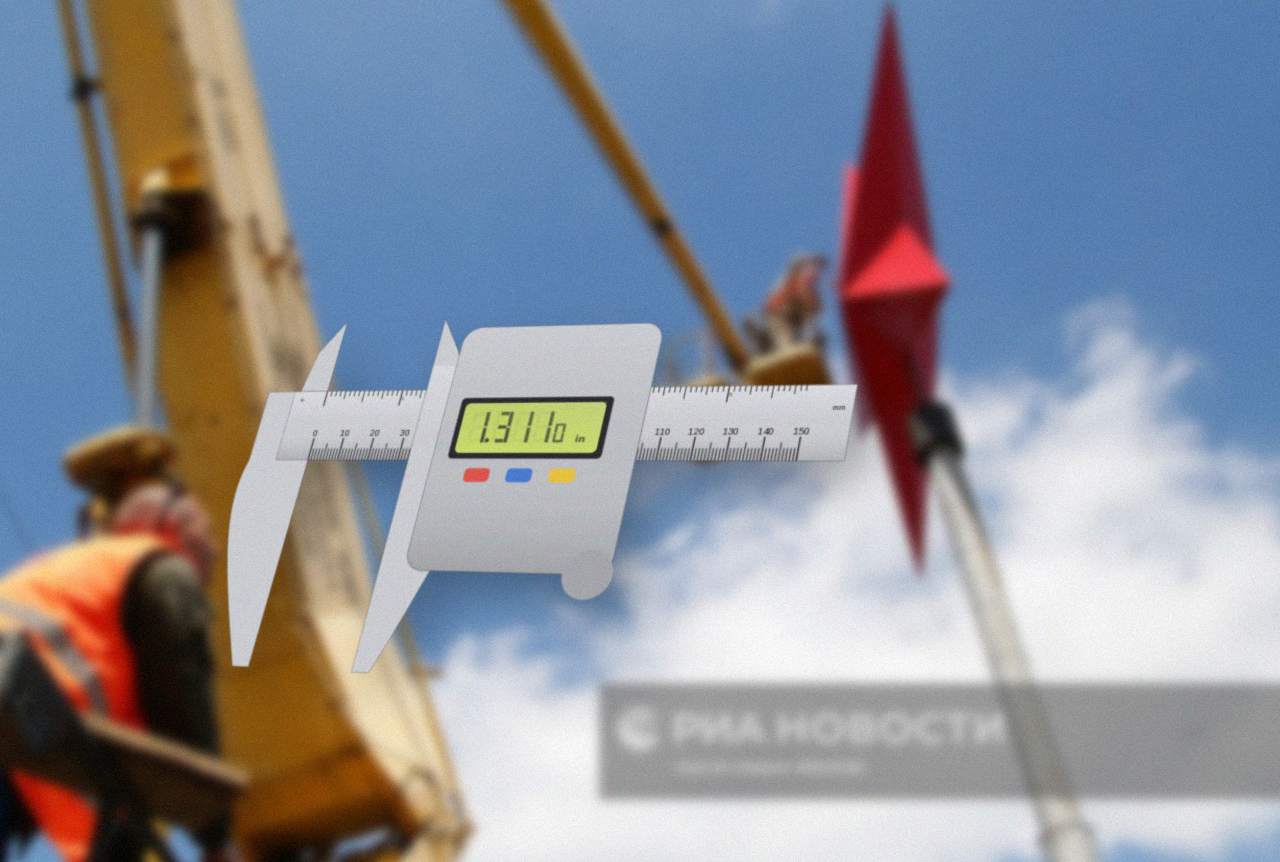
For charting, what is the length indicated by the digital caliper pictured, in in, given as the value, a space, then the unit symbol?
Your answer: 1.3110 in
